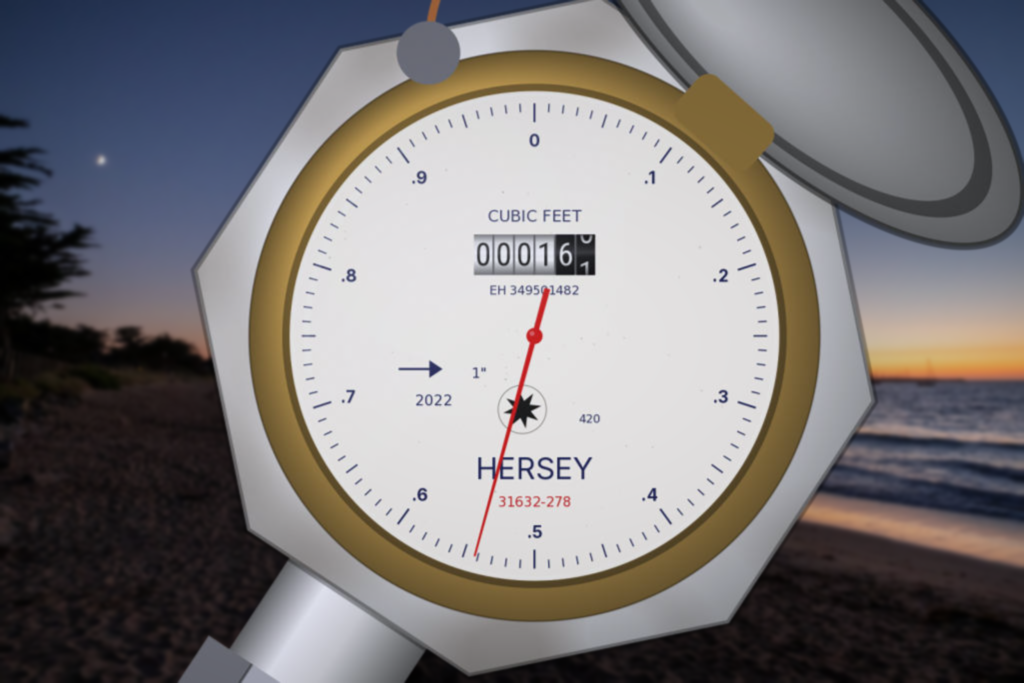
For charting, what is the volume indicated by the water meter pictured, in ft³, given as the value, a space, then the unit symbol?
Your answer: 160.54 ft³
